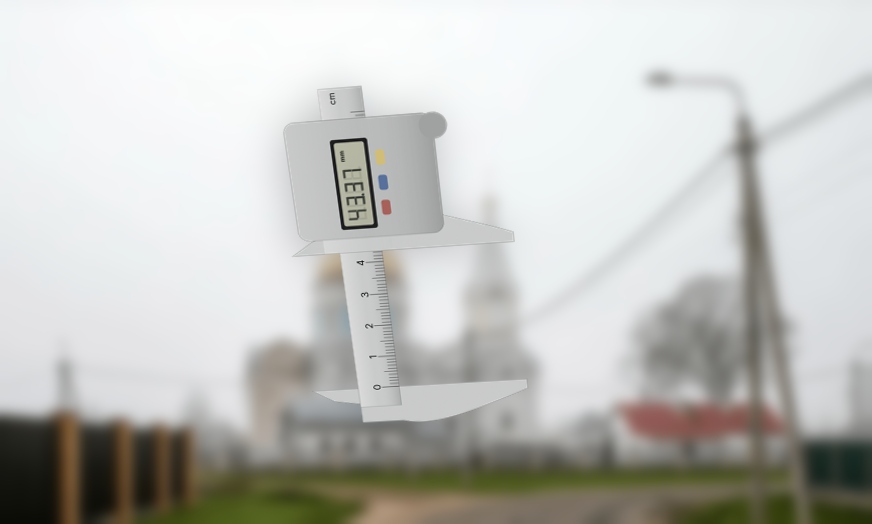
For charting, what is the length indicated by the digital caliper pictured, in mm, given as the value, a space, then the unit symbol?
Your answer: 43.37 mm
